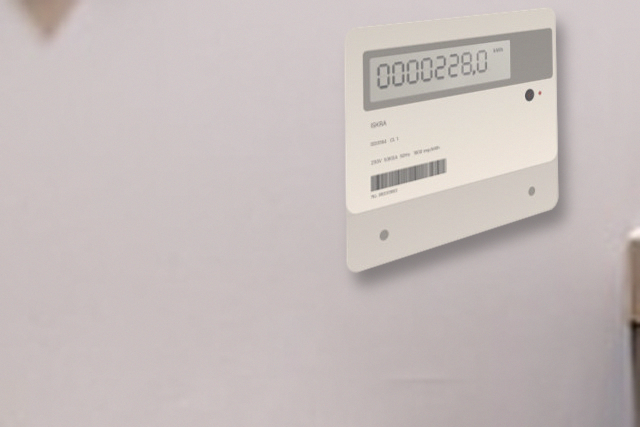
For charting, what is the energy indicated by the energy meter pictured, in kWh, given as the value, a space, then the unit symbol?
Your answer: 228.0 kWh
